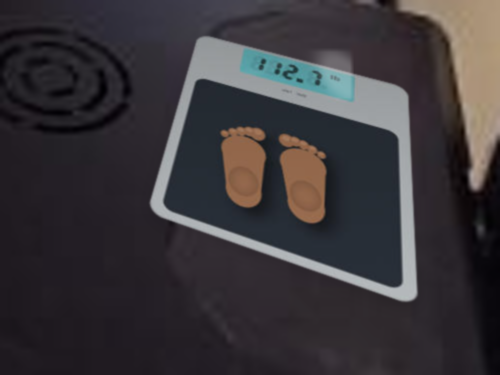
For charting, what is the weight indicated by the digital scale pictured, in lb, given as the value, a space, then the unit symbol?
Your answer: 112.7 lb
